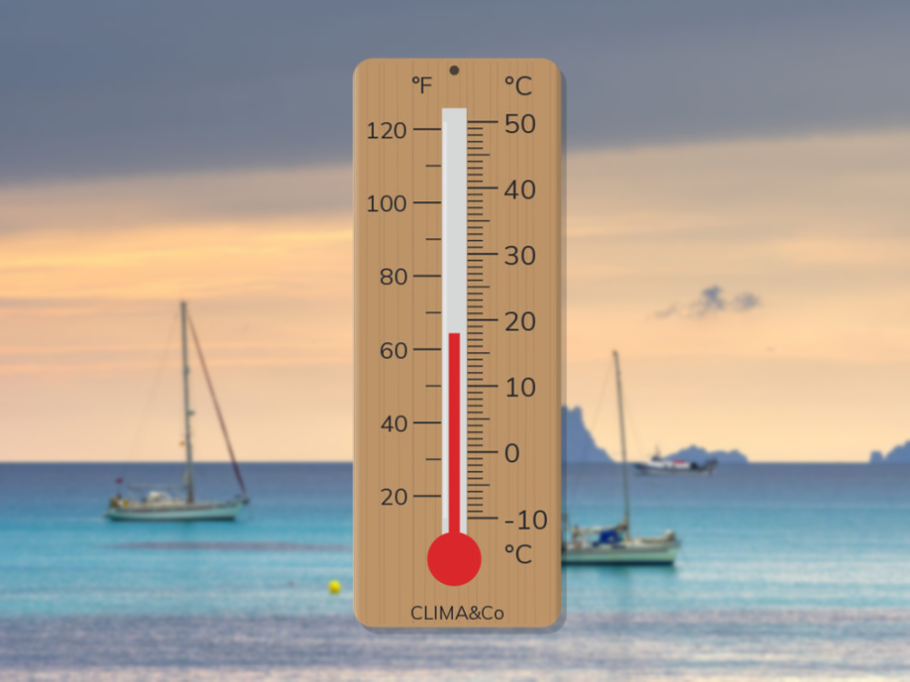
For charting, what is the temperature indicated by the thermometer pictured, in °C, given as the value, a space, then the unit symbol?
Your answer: 18 °C
